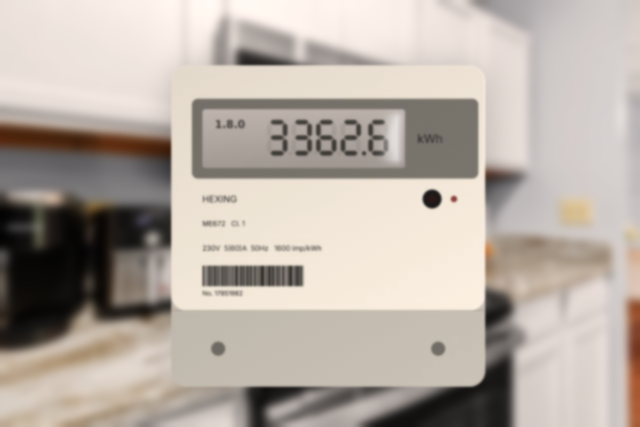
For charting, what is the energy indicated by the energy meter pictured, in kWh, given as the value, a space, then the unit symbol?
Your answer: 3362.6 kWh
